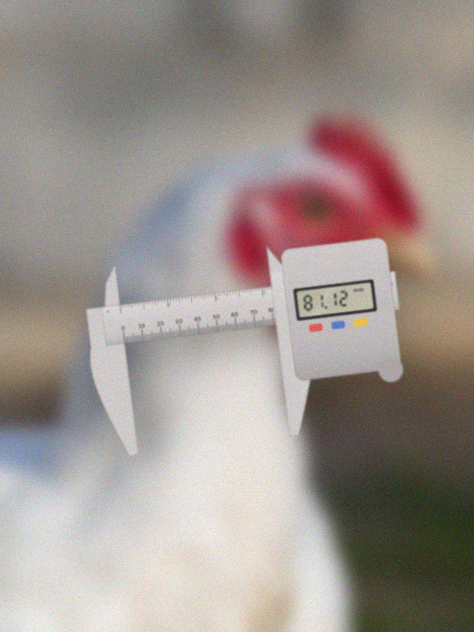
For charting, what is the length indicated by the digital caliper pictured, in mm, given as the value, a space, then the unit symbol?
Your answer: 81.12 mm
